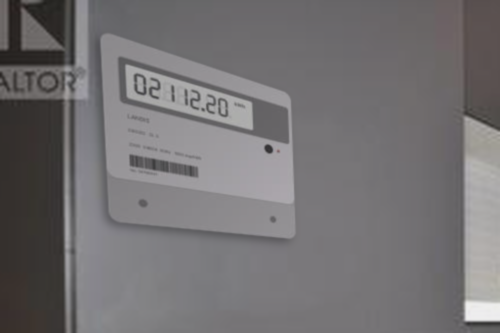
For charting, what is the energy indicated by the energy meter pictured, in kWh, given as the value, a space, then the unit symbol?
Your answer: 2112.20 kWh
